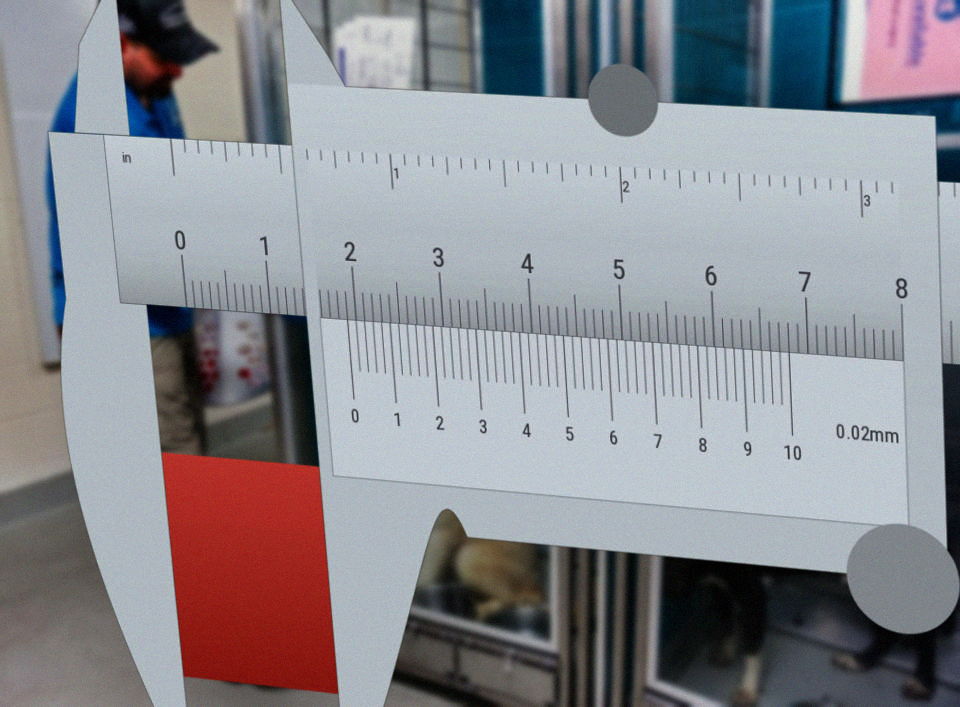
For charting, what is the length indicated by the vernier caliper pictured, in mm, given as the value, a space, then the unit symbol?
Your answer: 19.0 mm
